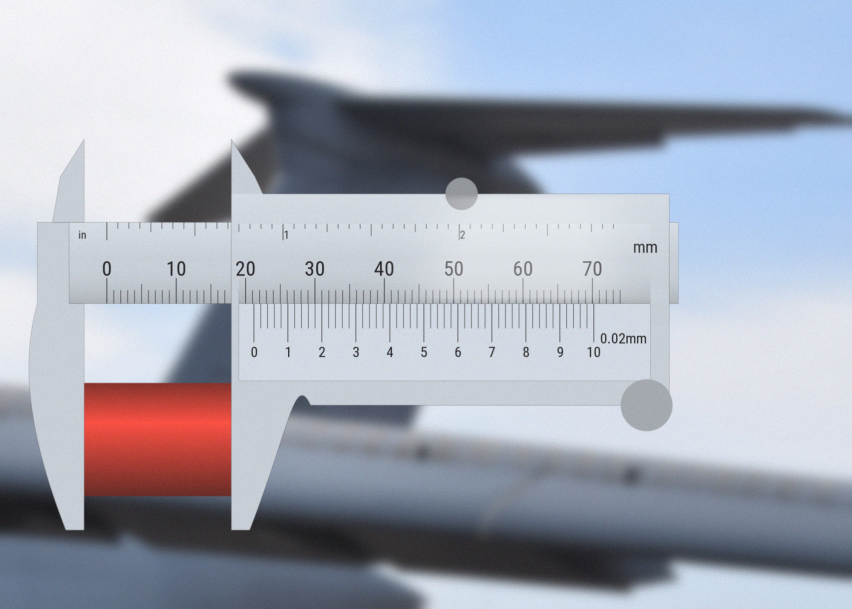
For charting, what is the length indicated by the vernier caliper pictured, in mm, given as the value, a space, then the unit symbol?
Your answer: 21.2 mm
